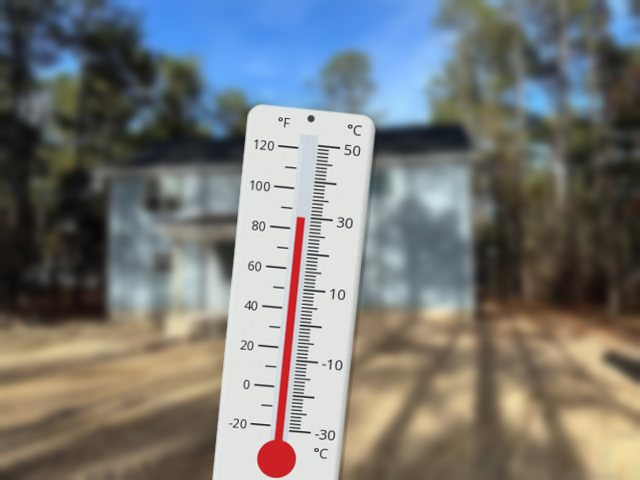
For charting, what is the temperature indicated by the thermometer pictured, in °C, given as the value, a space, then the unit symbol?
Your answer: 30 °C
